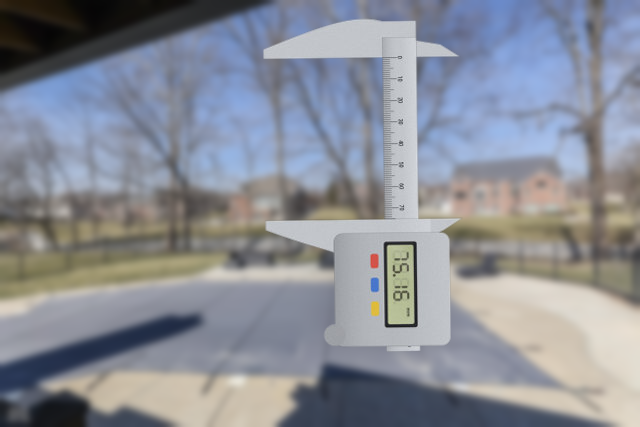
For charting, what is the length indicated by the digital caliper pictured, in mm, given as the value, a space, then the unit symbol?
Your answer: 75.16 mm
